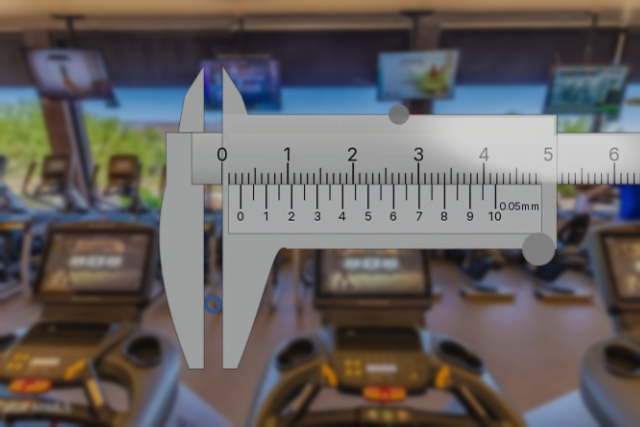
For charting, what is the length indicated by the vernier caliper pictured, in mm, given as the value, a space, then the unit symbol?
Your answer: 2.8 mm
